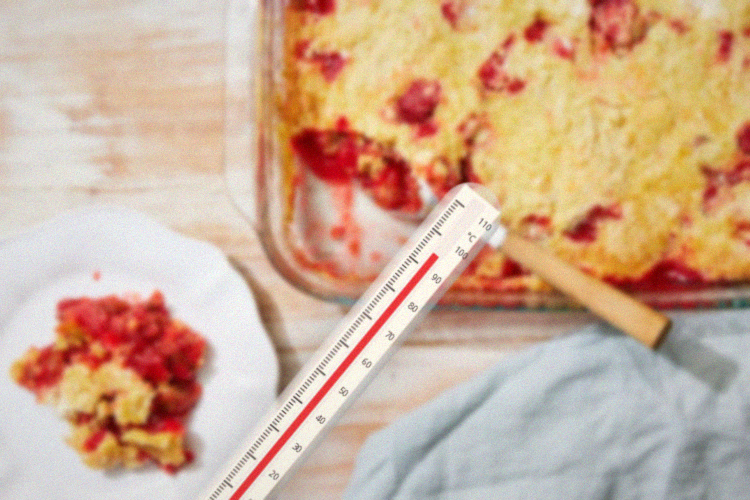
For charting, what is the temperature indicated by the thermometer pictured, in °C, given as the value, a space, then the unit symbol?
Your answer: 95 °C
